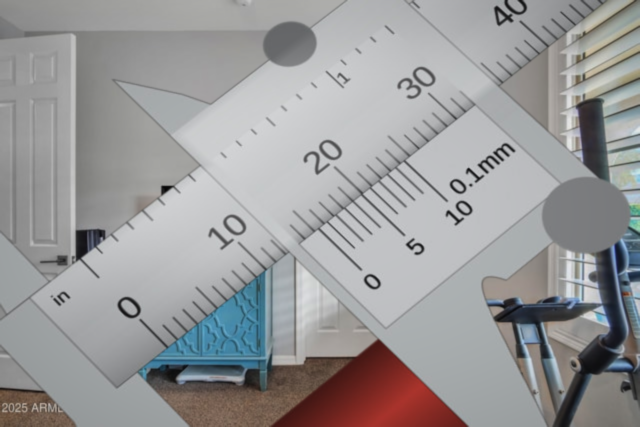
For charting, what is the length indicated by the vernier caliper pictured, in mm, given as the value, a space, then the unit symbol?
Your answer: 15.4 mm
